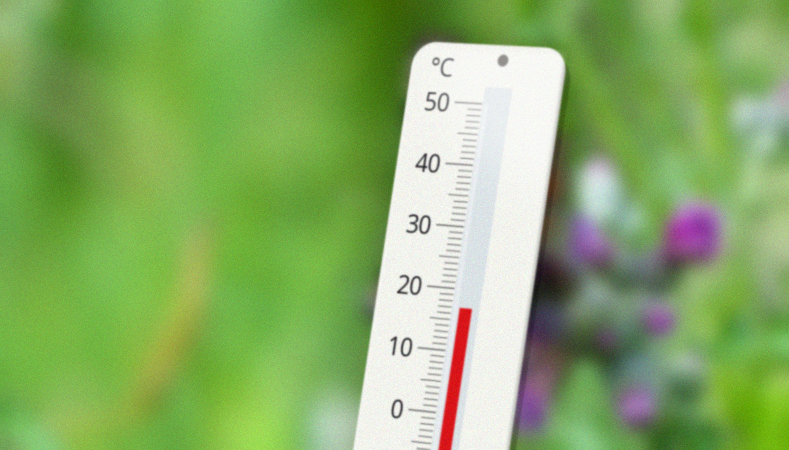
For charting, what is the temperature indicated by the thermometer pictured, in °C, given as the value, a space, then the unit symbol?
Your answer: 17 °C
